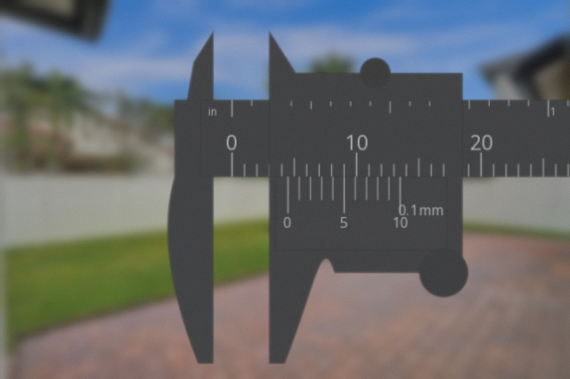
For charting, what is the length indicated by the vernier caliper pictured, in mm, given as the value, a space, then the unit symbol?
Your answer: 4.5 mm
